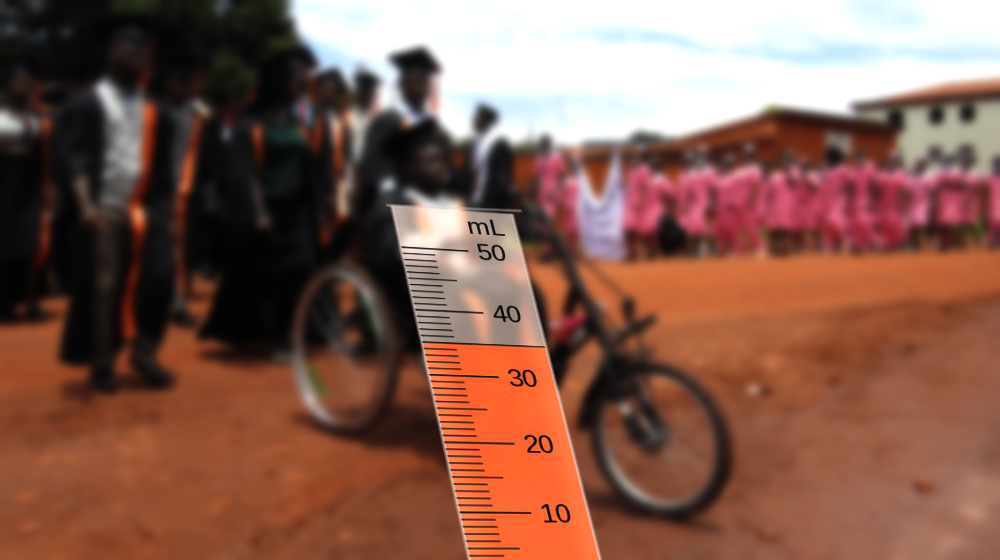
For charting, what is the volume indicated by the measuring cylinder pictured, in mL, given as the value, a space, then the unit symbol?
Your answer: 35 mL
